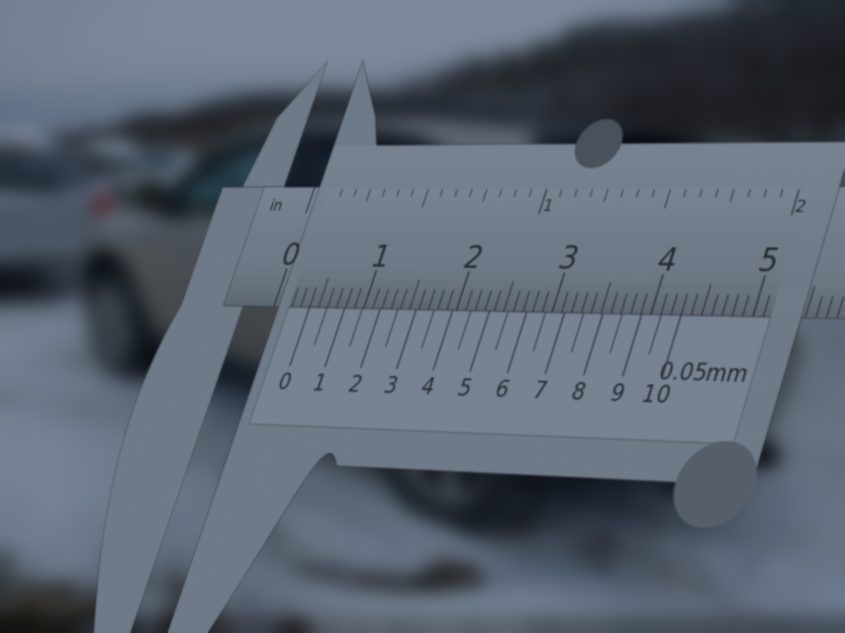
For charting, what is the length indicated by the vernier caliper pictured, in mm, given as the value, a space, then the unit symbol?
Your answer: 4.0 mm
